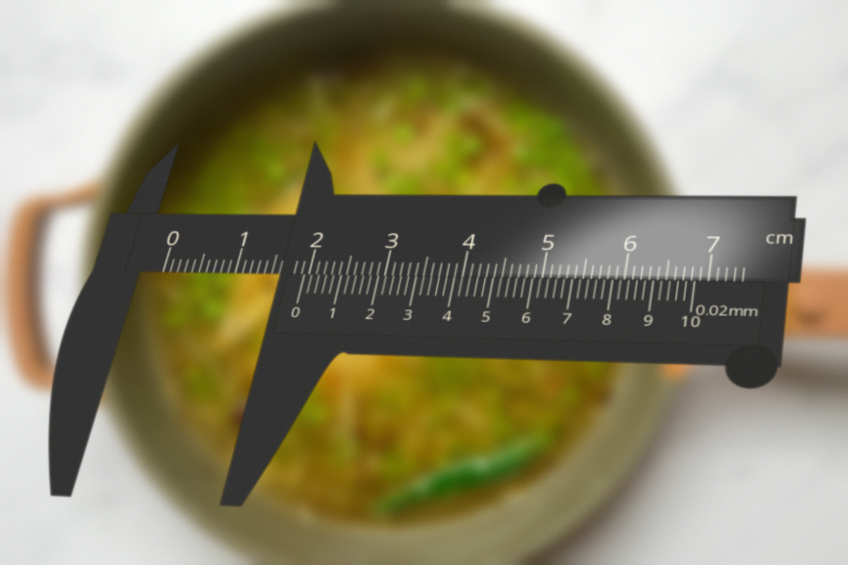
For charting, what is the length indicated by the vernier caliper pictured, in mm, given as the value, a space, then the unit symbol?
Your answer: 19.4 mm
